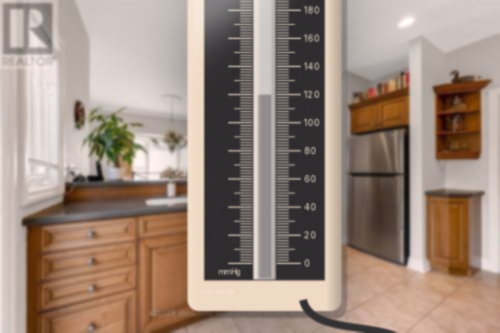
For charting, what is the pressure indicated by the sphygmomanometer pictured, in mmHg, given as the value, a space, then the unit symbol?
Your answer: 120 mmHg
